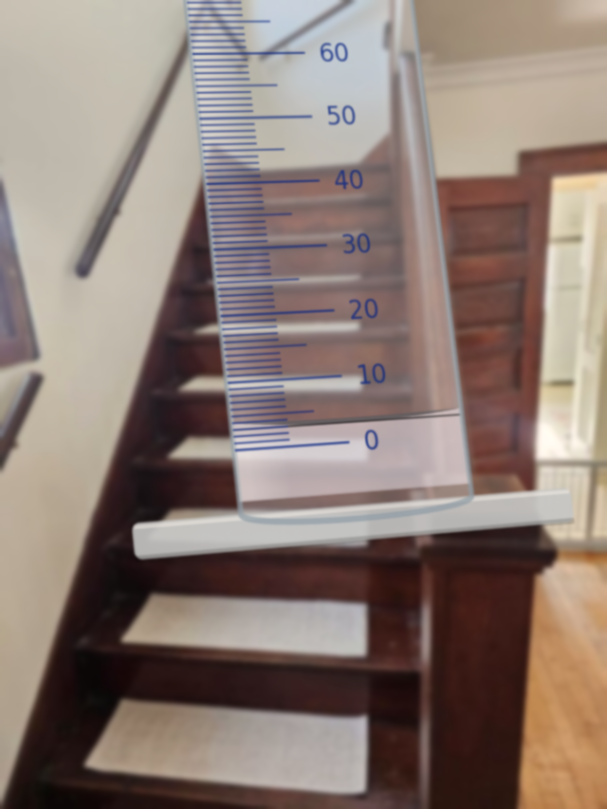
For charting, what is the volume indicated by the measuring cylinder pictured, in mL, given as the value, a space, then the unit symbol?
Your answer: 3 mL
